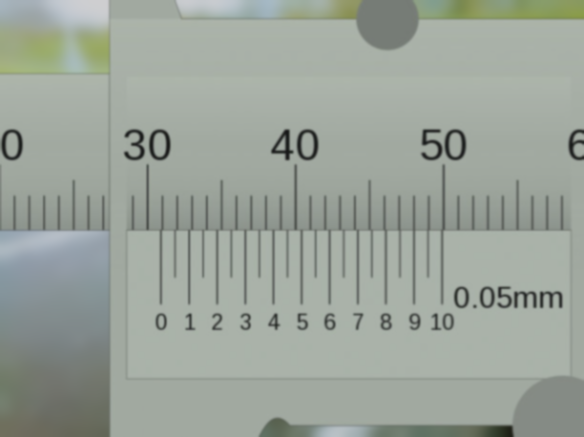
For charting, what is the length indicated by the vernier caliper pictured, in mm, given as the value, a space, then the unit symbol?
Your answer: 30.9 mm
